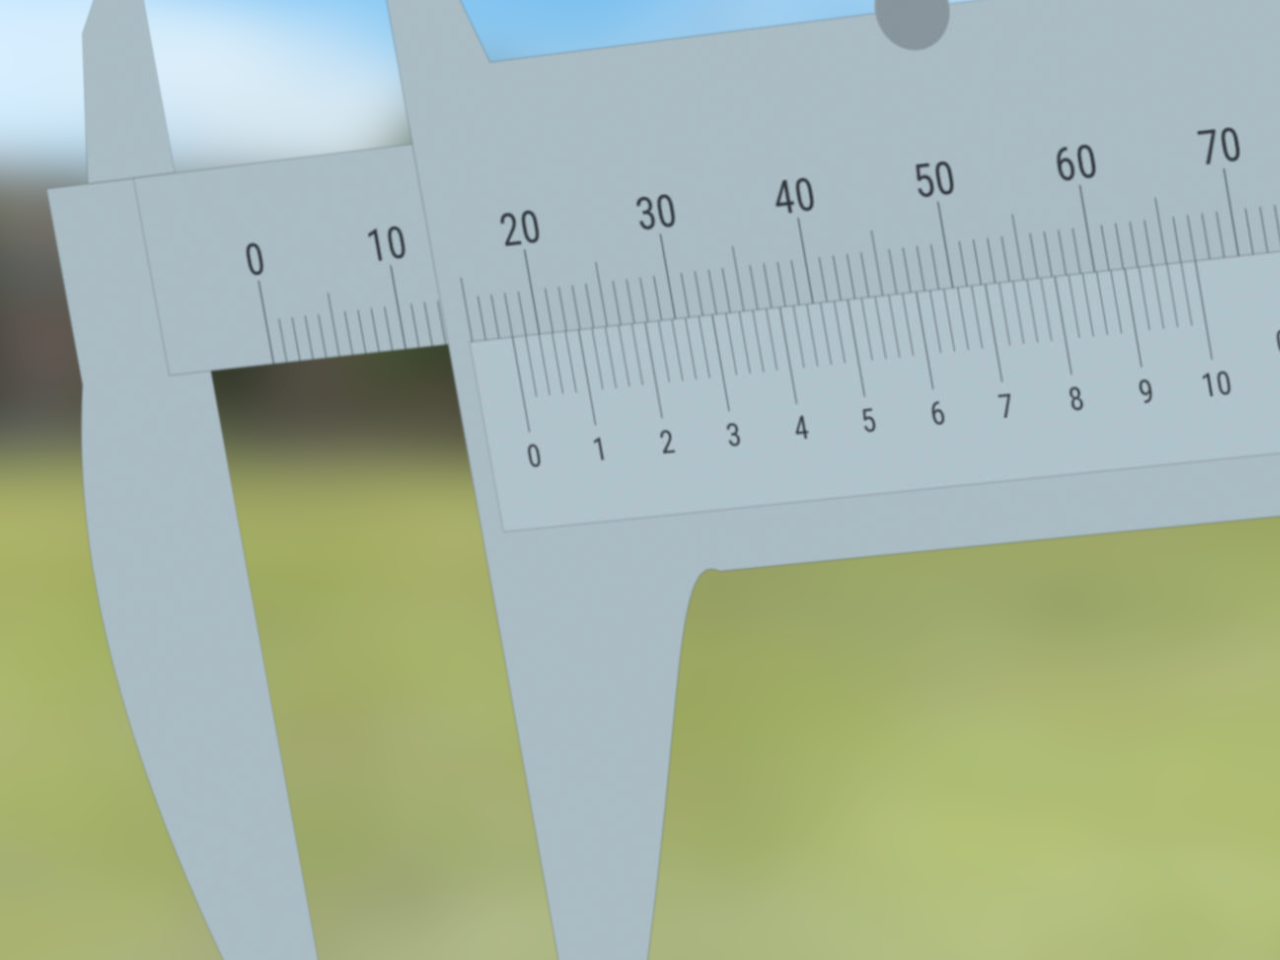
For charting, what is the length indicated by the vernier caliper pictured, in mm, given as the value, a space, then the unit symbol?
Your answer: 18.0 mm
